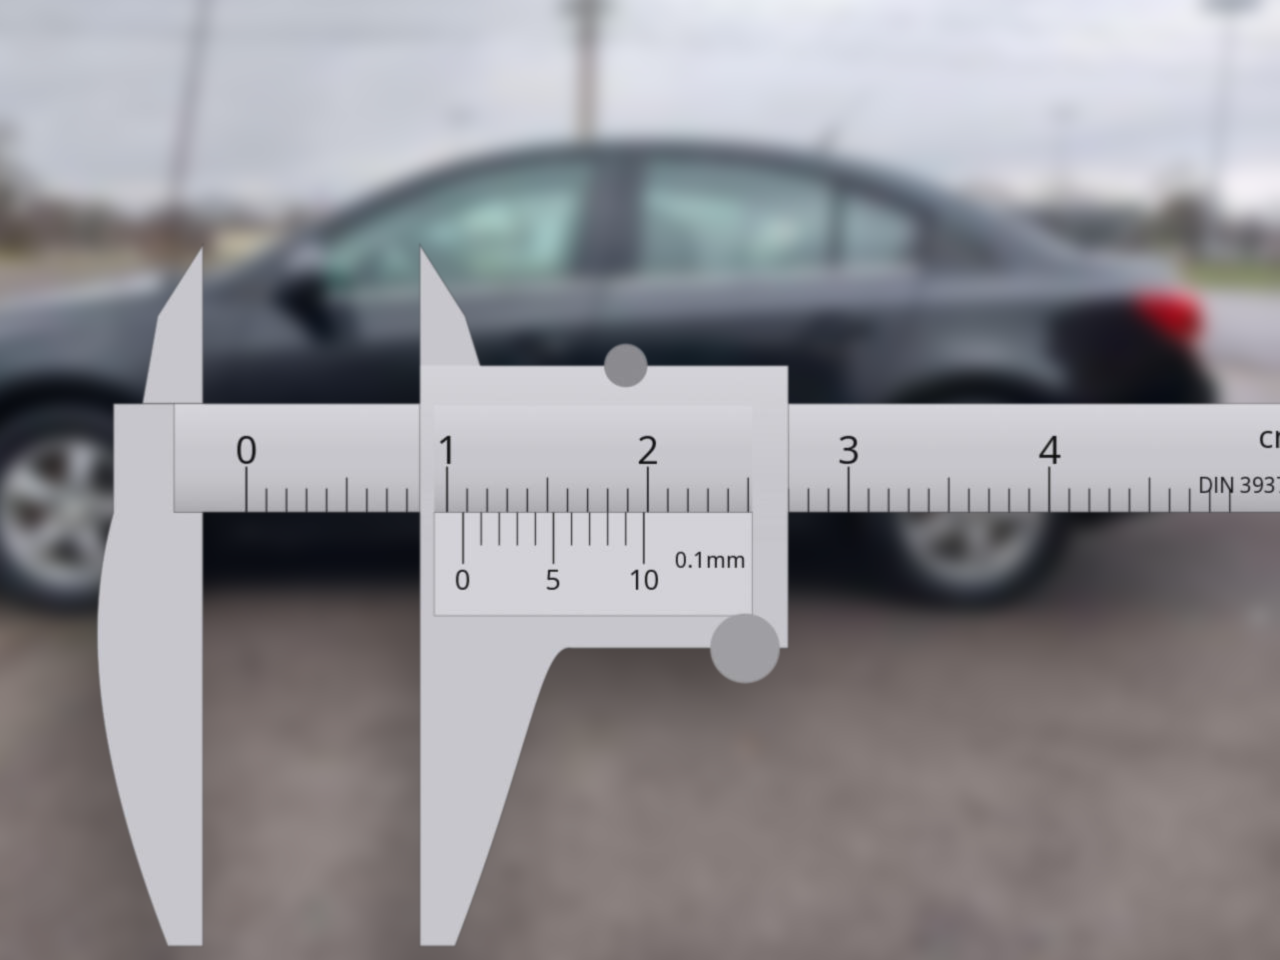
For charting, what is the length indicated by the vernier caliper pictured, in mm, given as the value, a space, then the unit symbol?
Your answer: 10.8 mm
